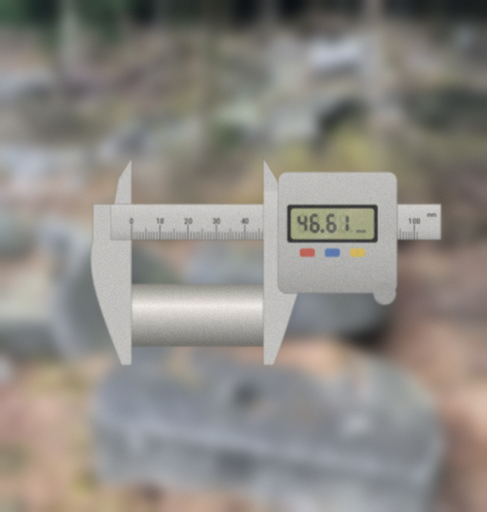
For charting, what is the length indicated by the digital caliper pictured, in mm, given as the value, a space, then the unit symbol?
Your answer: 46.61 mm
